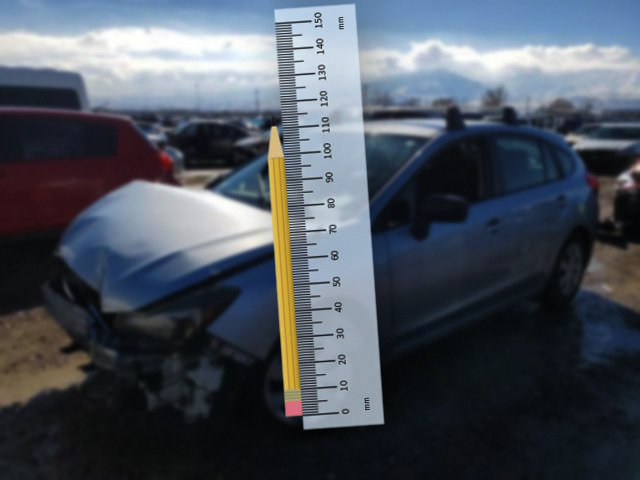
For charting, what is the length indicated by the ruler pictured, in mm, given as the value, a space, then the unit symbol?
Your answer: 115 mm
